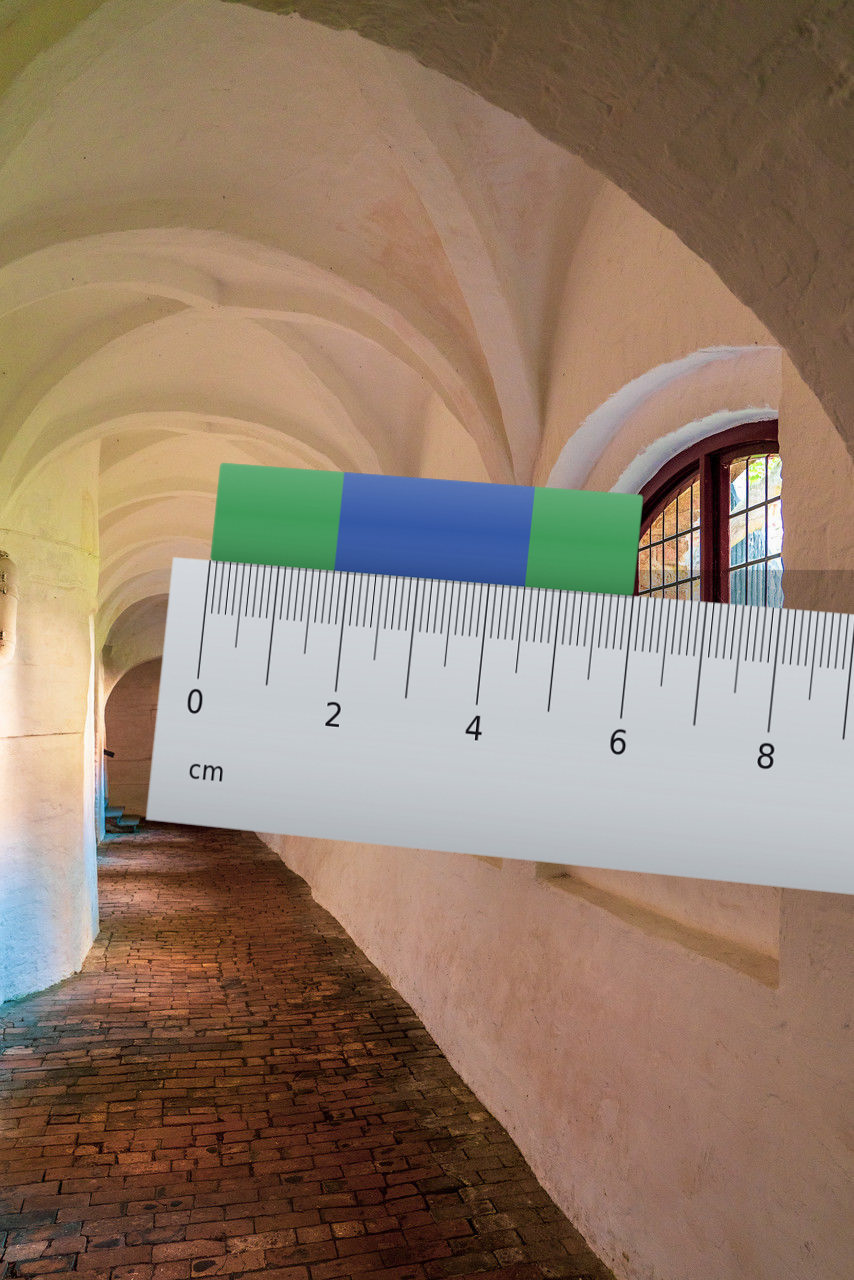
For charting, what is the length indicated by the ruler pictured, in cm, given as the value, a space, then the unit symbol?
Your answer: 6 cm
